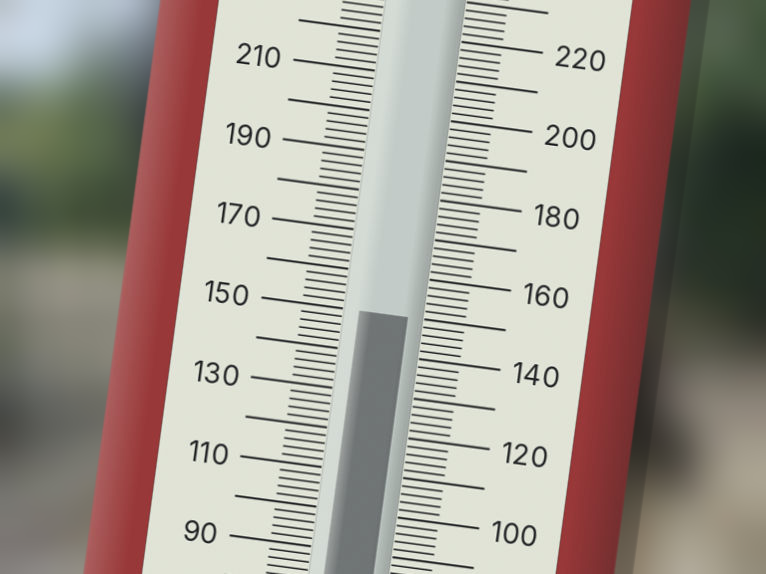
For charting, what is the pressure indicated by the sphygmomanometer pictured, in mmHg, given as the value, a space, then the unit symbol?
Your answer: 150 mmHg
